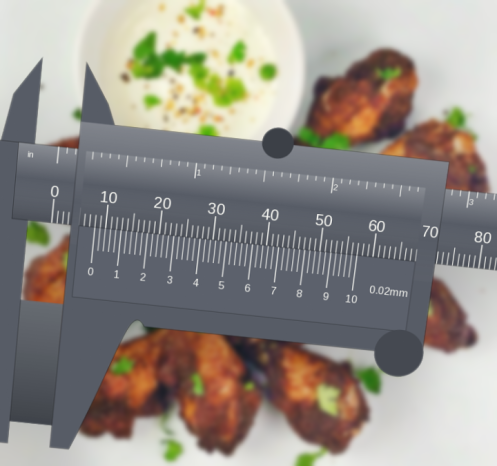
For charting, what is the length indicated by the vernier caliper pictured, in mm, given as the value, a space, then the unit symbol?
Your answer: 8.0 mm
